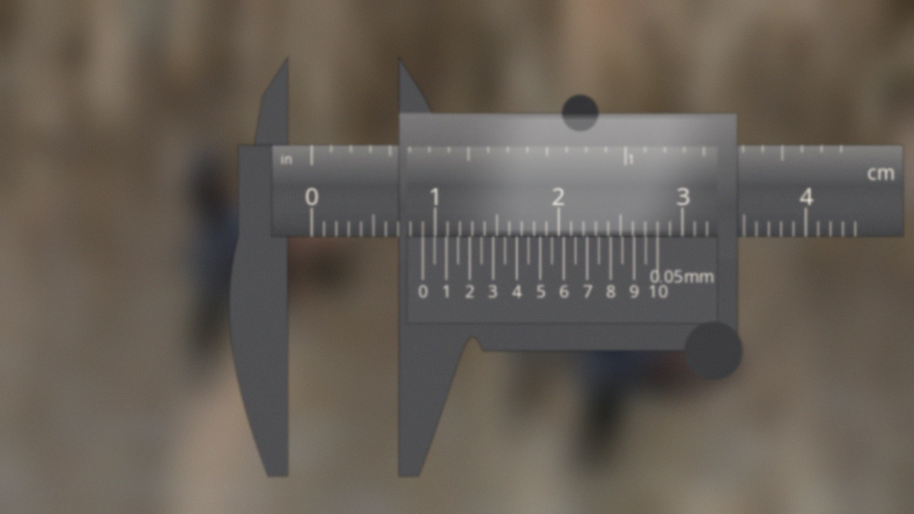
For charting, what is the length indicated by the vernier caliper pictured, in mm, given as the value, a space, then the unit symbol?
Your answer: 9.0 mm
